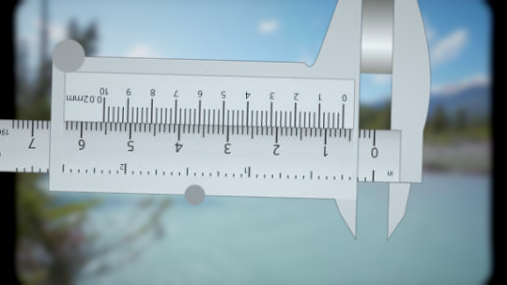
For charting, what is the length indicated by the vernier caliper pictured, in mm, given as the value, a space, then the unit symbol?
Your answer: 6.5 mm
